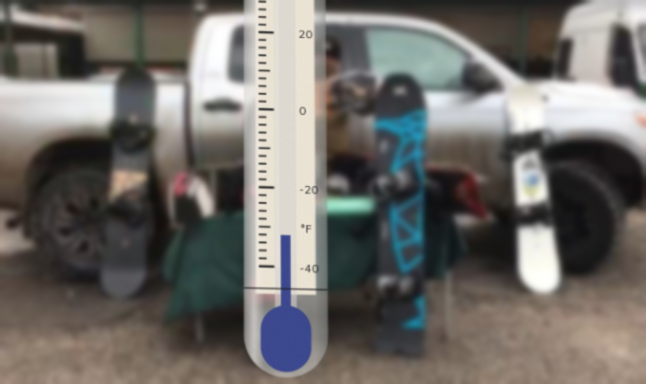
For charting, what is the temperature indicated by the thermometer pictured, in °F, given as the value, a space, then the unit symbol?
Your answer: -32 °F
